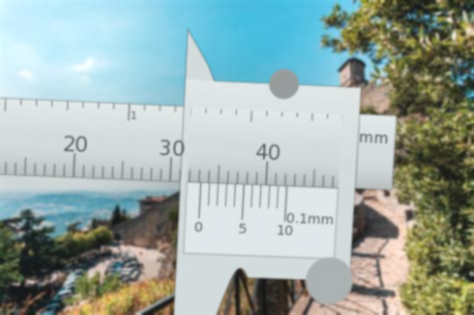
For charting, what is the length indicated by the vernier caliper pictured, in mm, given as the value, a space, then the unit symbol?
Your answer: 33.2 mm
